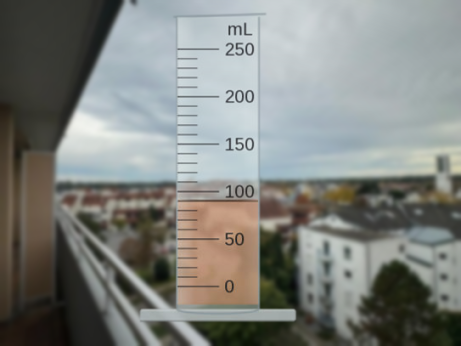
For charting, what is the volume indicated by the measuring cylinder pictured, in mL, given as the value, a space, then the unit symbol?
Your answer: 90 mL
